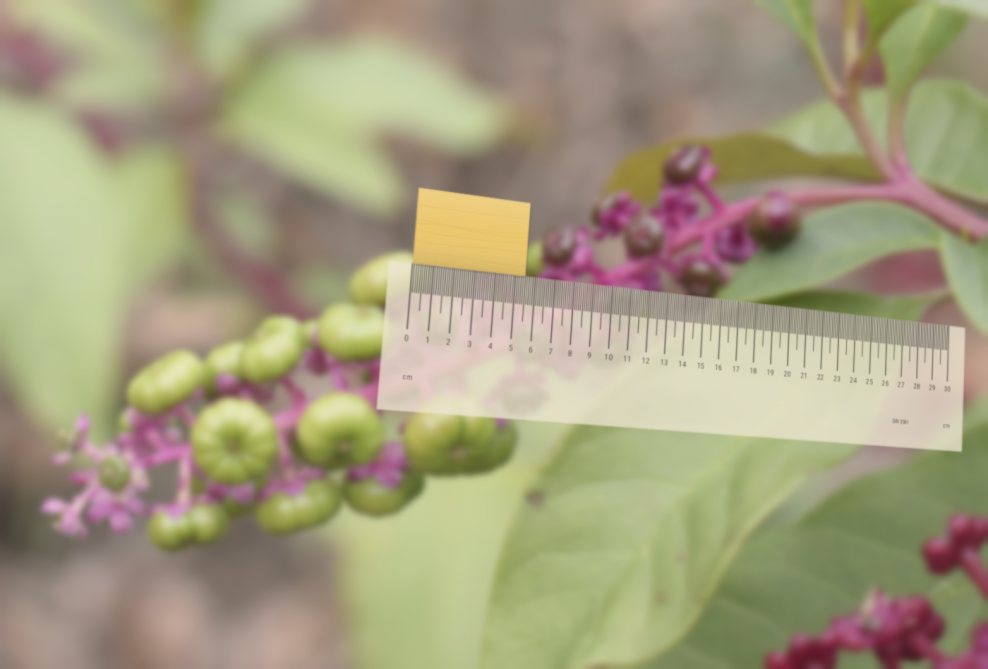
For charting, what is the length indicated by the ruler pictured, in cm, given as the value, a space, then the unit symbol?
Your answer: 5.5 cm
